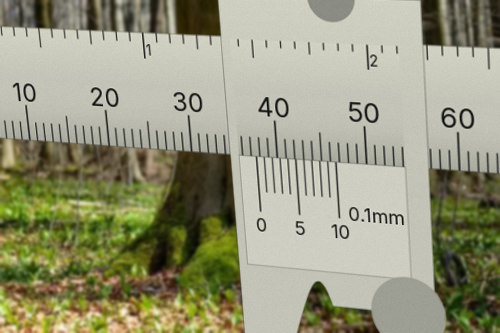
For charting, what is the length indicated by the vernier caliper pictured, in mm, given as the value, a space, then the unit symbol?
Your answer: 37.6 mm
